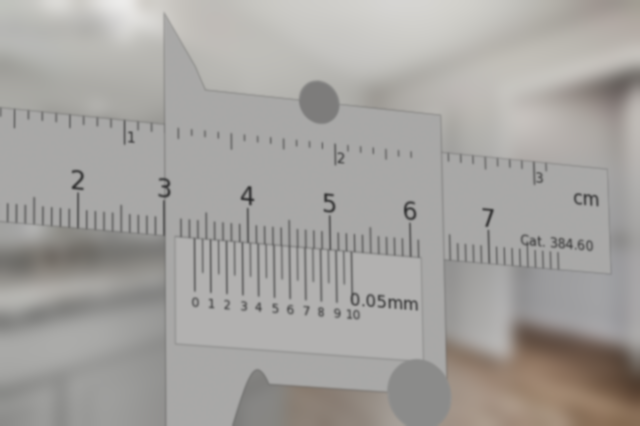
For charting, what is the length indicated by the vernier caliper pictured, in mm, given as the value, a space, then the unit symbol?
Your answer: 33.6 mm
